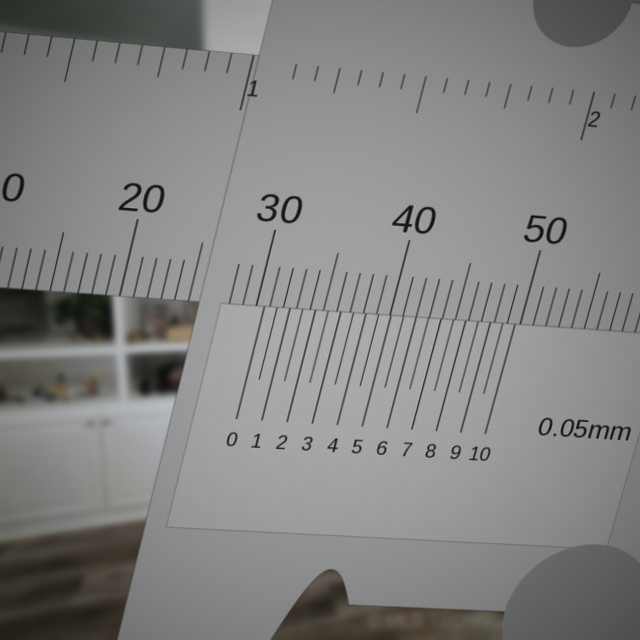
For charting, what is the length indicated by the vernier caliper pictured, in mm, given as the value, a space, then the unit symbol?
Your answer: 30.6 mm
